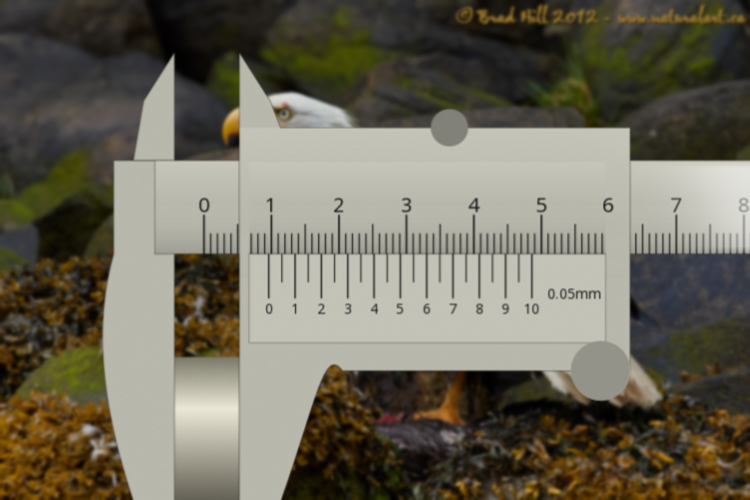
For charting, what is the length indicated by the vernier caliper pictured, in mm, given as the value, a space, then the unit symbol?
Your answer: 9.6 mm
